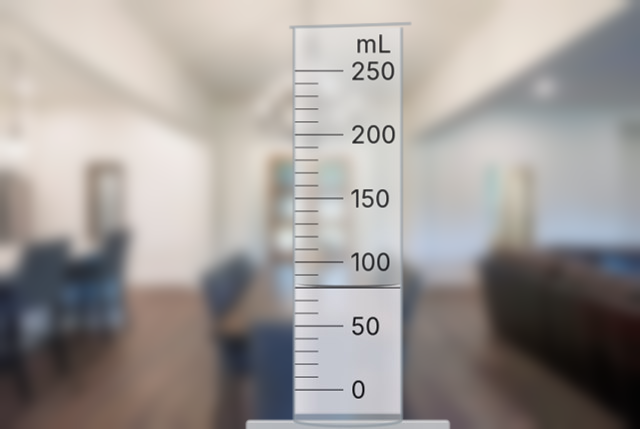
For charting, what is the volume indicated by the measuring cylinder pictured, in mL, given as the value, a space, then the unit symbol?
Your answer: 80 mL
